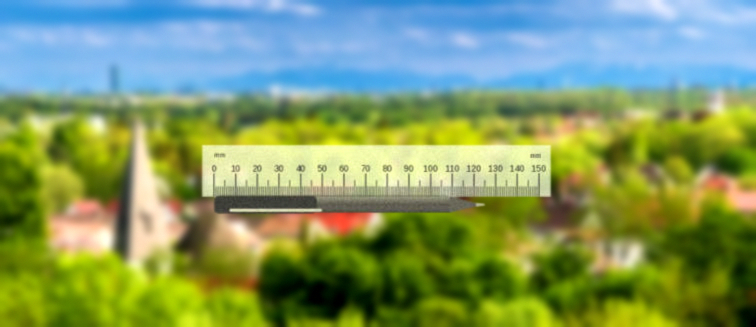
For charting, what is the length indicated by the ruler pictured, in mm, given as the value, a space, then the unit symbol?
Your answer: 125 mm
